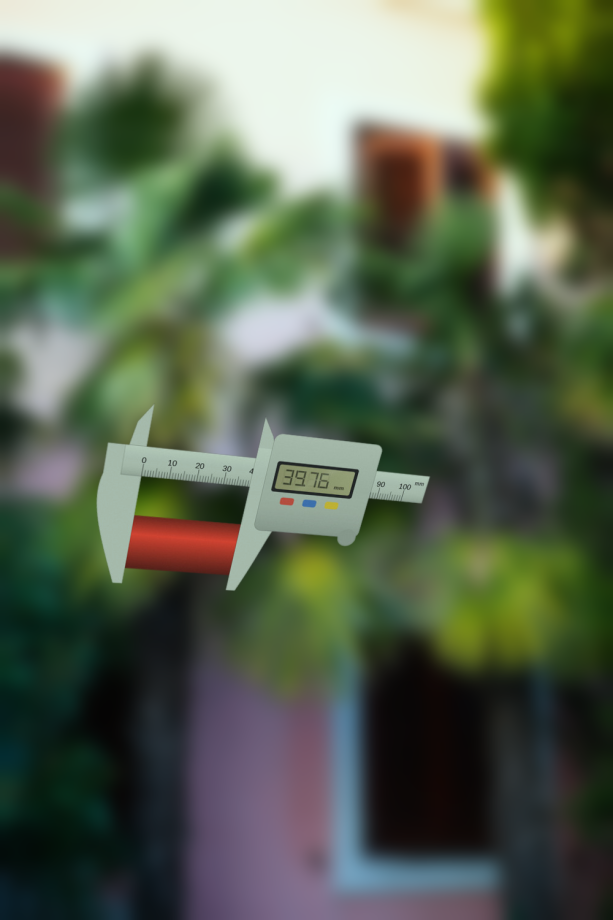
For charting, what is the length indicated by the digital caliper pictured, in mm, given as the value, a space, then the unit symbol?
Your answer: 39.76 mm
